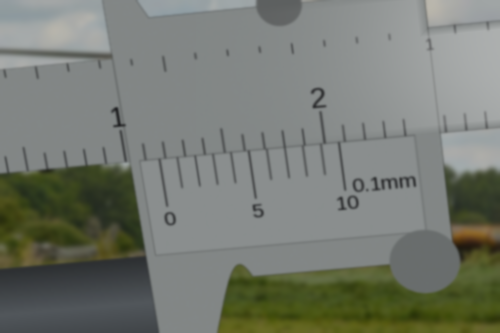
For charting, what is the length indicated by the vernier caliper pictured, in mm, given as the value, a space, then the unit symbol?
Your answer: 11.7 mm
